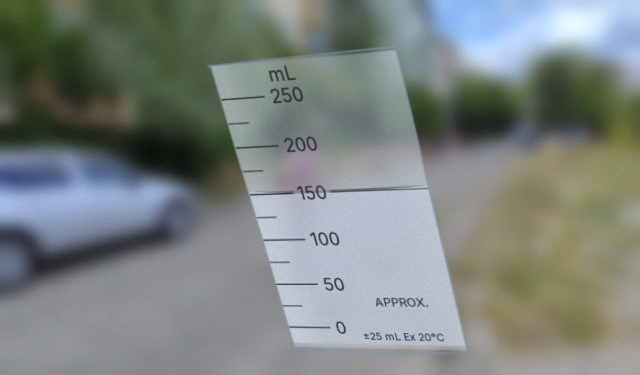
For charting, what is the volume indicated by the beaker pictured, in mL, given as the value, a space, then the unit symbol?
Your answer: 150 mL
